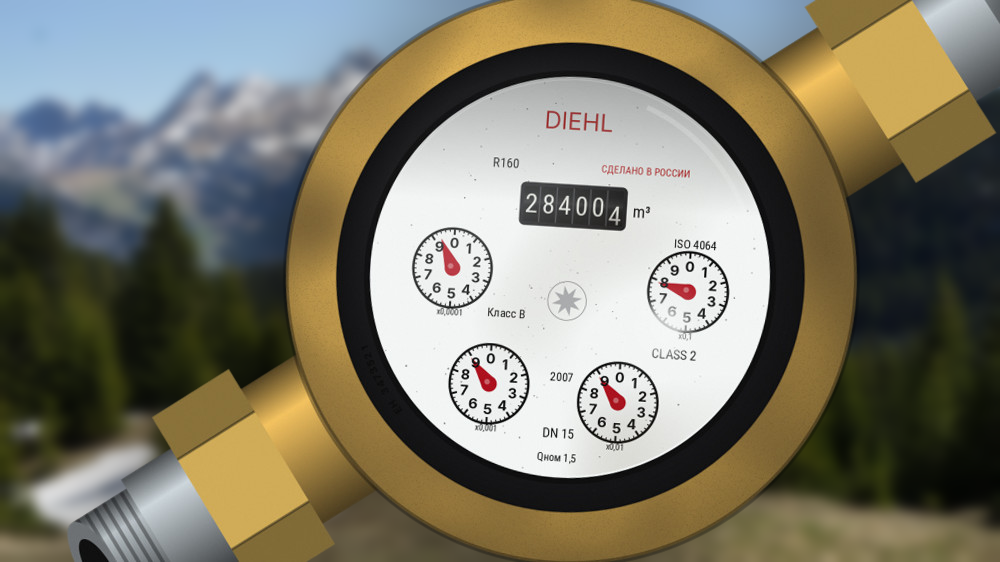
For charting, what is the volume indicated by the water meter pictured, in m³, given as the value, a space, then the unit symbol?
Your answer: 284003.7889 m³
